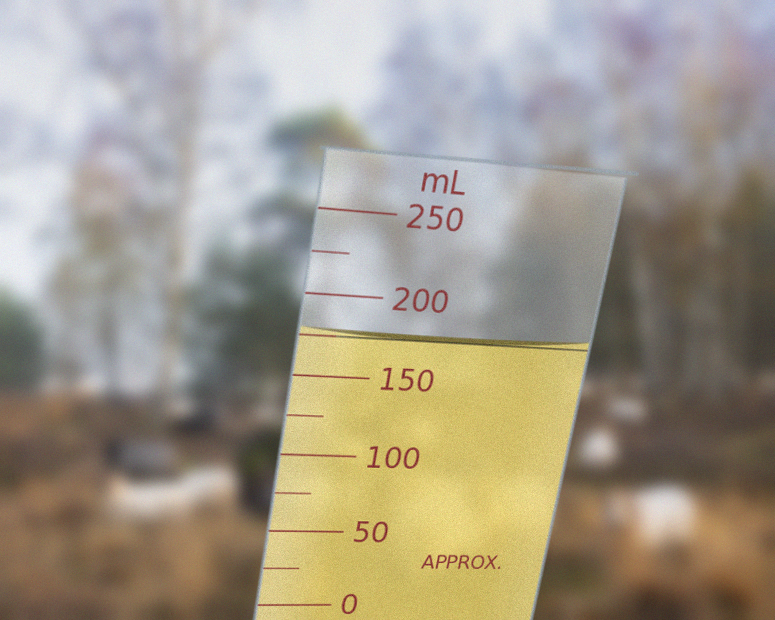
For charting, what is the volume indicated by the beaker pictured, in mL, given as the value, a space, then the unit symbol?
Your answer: 175 mL
